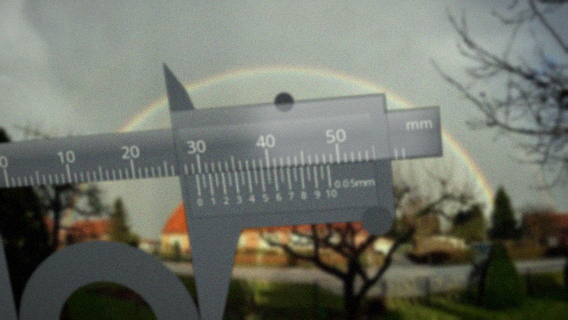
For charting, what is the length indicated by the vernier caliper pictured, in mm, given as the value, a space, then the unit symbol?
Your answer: 29.5 mm
